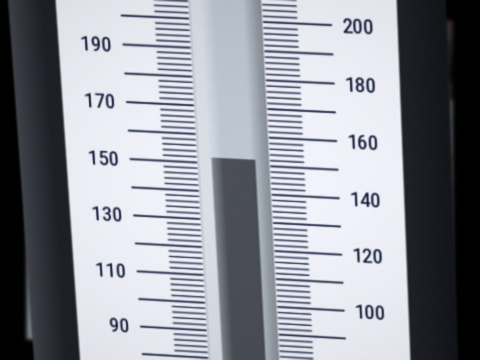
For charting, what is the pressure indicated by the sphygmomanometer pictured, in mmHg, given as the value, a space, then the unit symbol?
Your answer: 152 mmHg
